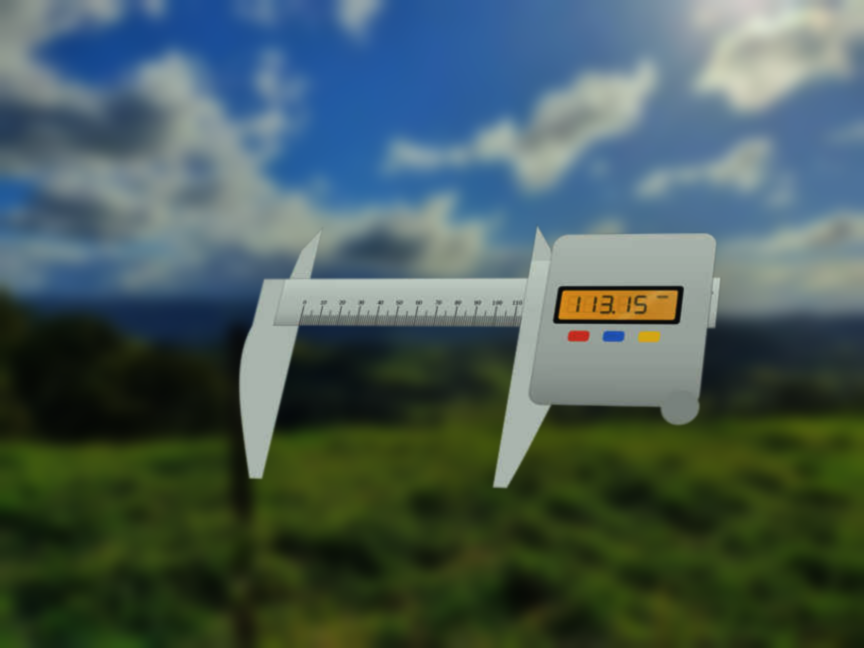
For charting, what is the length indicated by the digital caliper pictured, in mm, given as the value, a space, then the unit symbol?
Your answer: 113.15 mm
